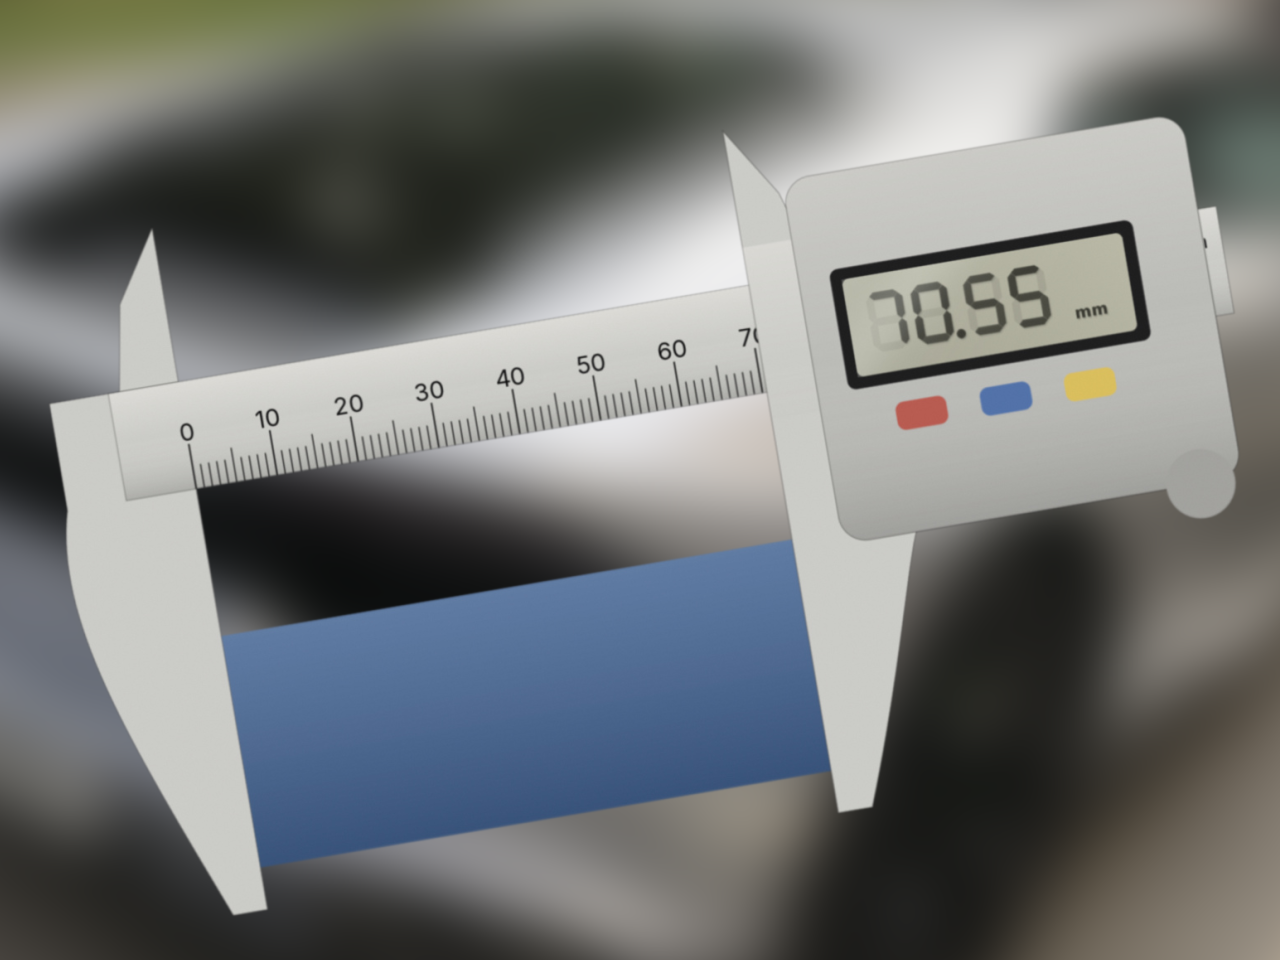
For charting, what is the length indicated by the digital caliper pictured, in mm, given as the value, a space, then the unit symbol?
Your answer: 70.55 mm
